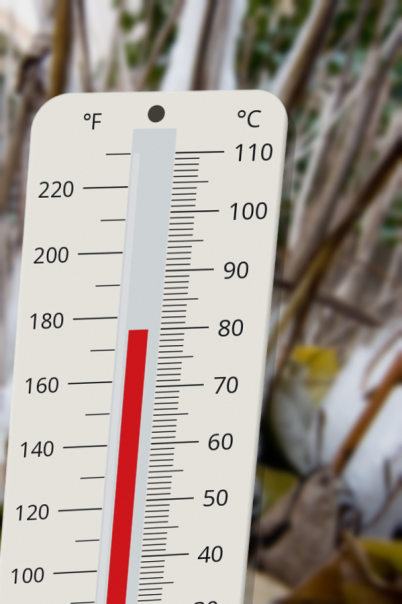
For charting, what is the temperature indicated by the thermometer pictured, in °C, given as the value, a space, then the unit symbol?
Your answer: 80 °C
